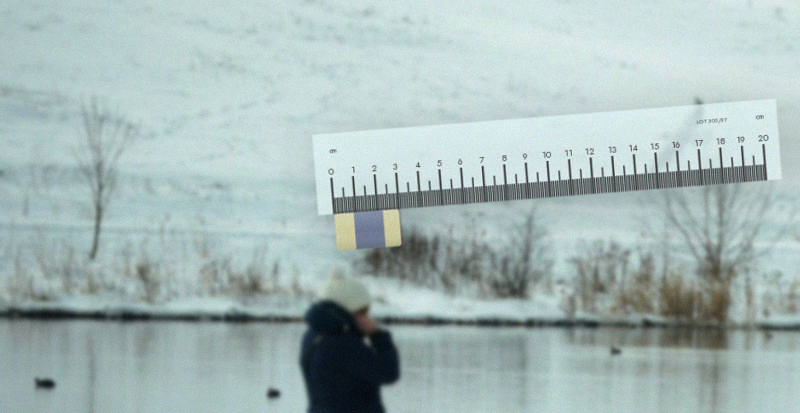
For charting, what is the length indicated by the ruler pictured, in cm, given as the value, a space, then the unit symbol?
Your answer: 3 cm
